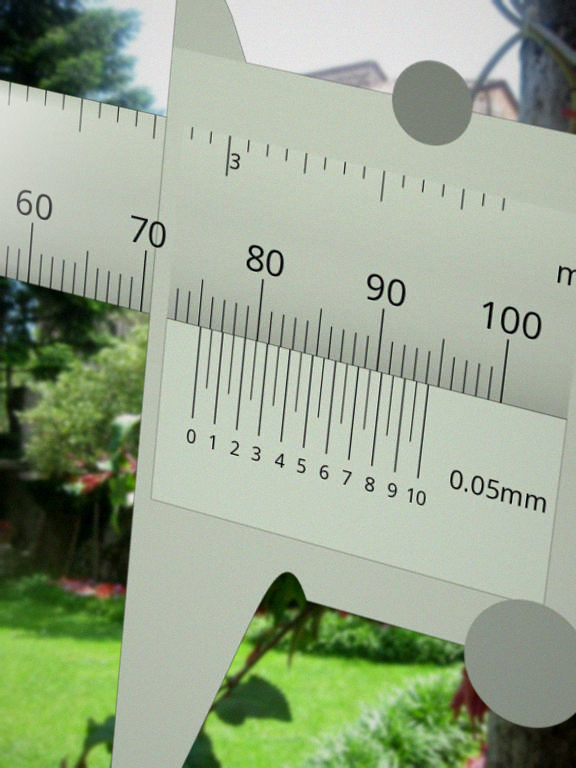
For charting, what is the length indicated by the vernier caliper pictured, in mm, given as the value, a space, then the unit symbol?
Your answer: 75.2 mm
